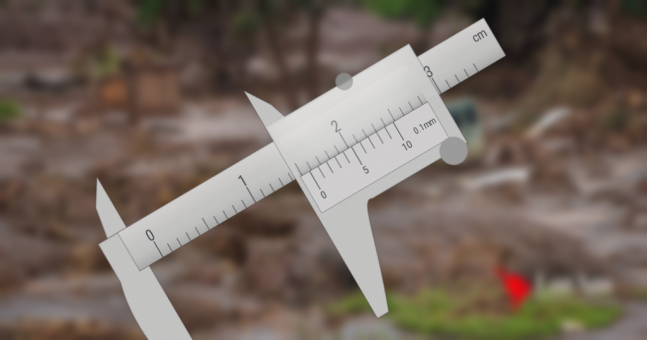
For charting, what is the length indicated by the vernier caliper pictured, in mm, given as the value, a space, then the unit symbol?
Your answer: 15.8 mm
